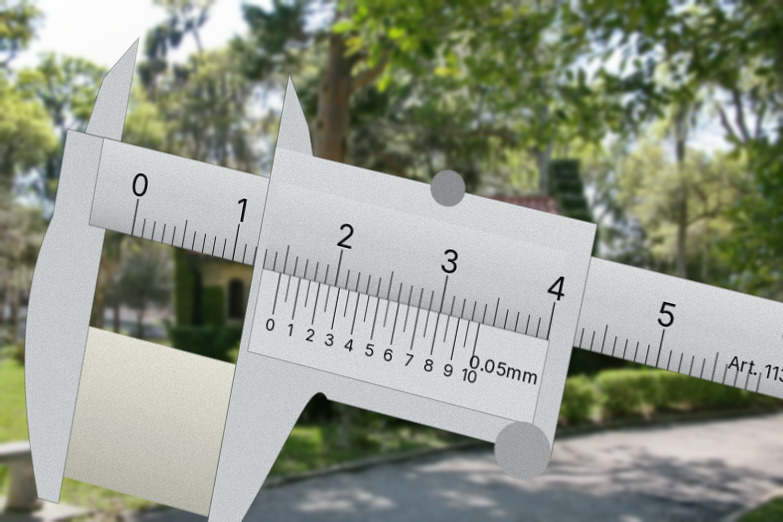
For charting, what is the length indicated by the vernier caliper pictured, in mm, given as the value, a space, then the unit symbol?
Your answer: 14.7 mm
